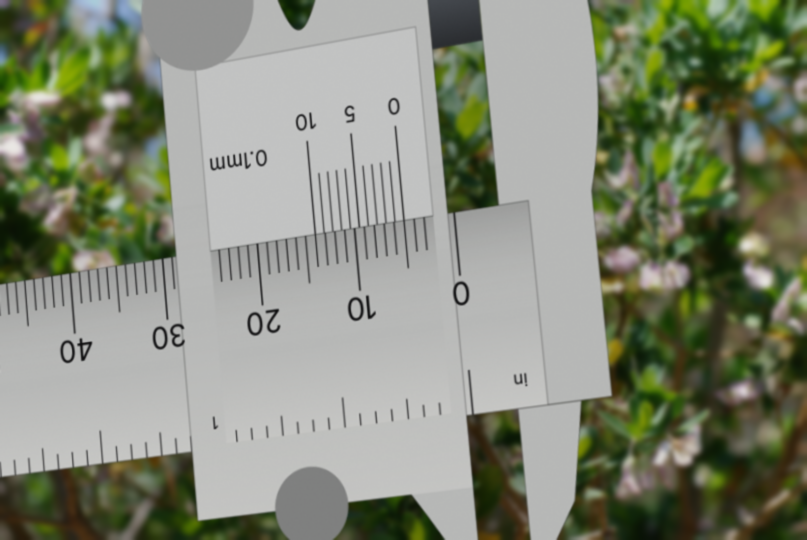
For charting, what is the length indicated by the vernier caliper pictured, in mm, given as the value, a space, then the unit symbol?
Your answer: 5.0 mm
